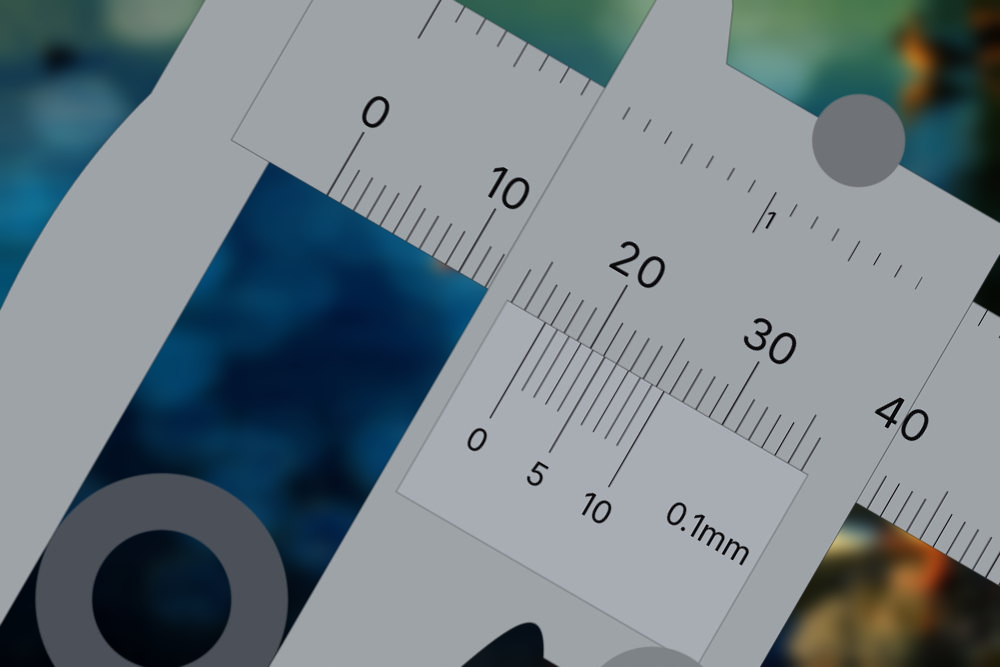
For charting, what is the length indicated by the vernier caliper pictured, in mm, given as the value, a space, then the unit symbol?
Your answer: 16.6 mm
